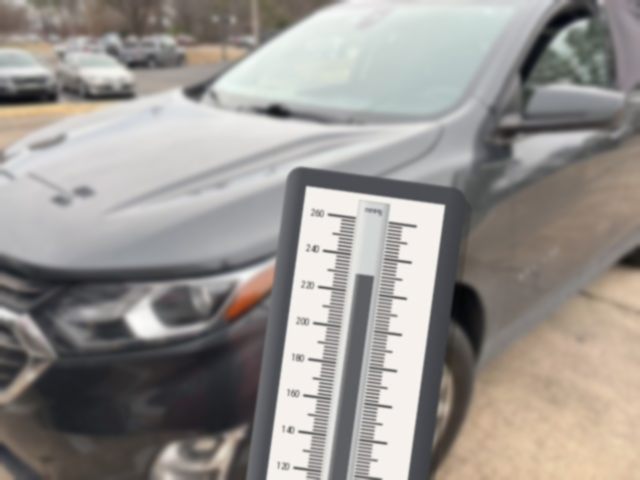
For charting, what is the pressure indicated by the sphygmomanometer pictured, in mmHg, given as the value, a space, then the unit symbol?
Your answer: 230 mmHg
